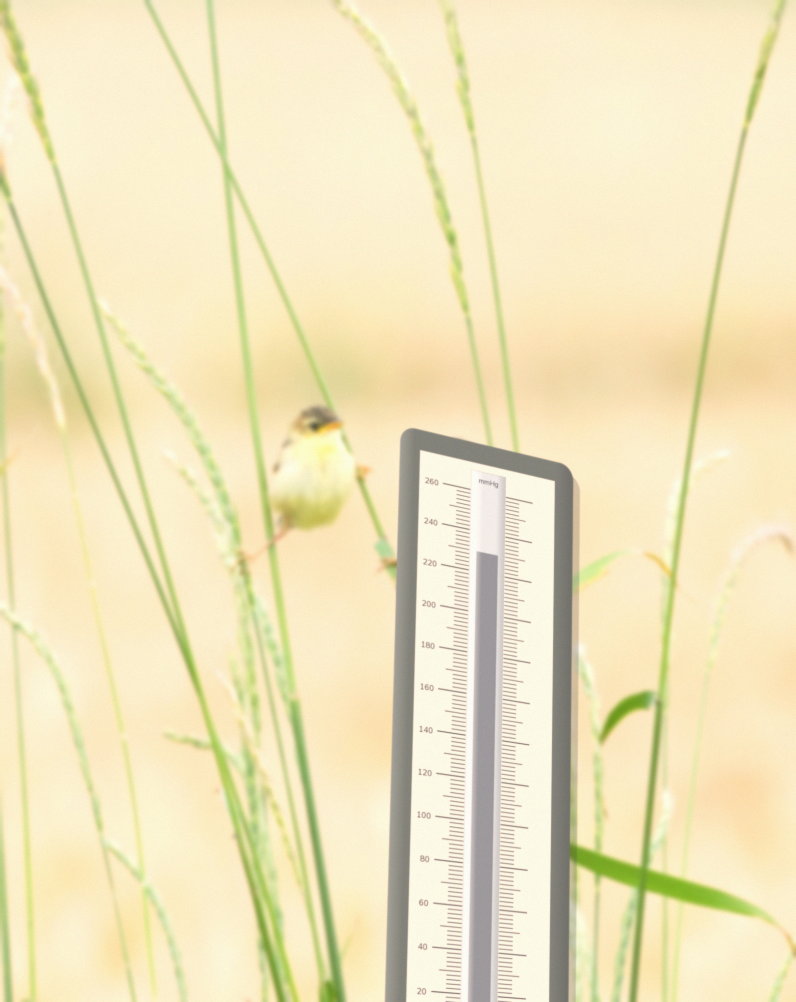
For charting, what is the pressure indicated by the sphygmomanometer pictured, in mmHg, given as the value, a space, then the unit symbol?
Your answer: 230 mmHg
